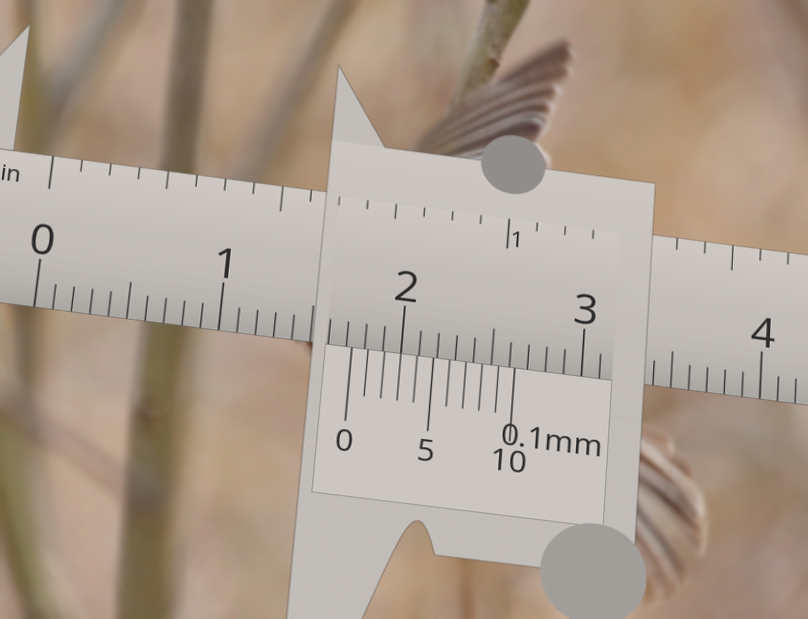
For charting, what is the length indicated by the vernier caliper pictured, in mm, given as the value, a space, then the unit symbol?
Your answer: 17.3 mm
